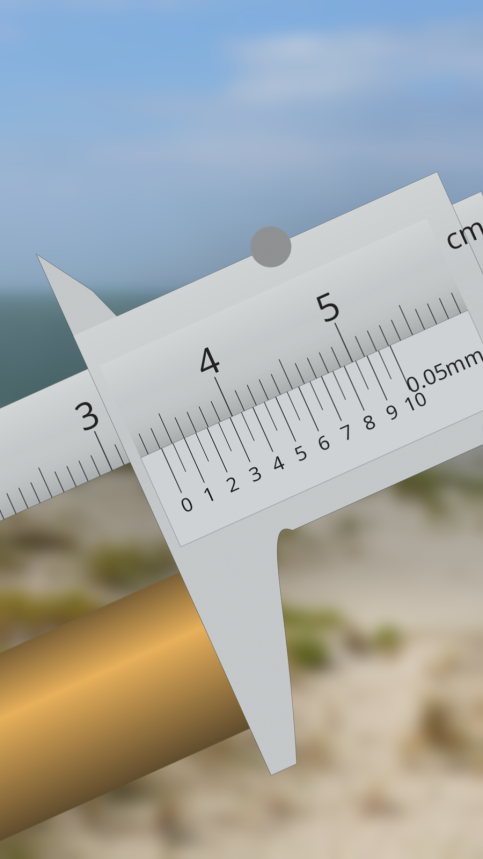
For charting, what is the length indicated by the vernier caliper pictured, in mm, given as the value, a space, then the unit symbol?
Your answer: 34.1 mm
